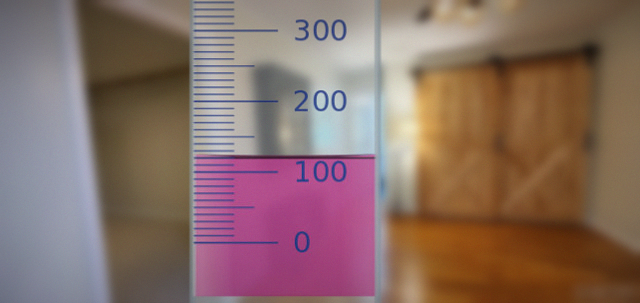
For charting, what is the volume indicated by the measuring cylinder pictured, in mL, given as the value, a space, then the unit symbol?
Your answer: 120 mL
